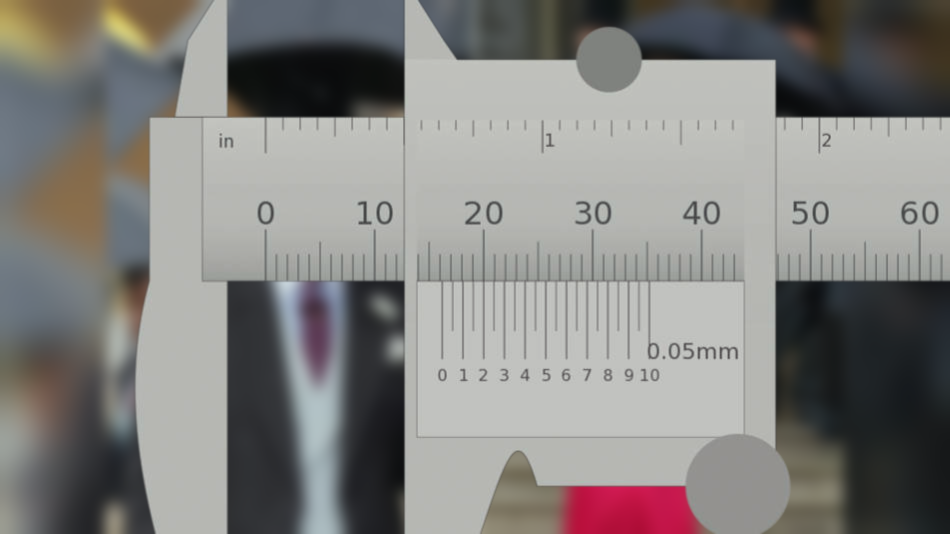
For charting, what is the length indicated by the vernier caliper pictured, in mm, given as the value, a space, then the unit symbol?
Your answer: 16.2 mm
